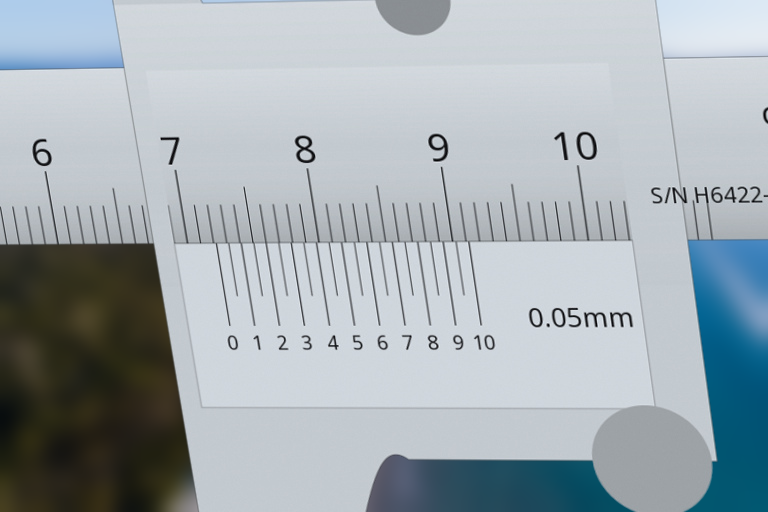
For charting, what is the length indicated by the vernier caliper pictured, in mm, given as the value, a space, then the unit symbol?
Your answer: 72.2 mm
